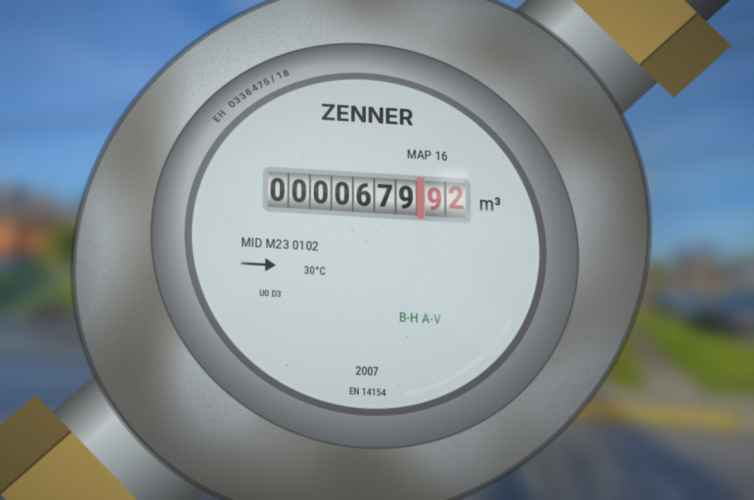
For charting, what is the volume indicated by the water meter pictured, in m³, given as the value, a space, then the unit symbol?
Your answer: 679.92 m³
